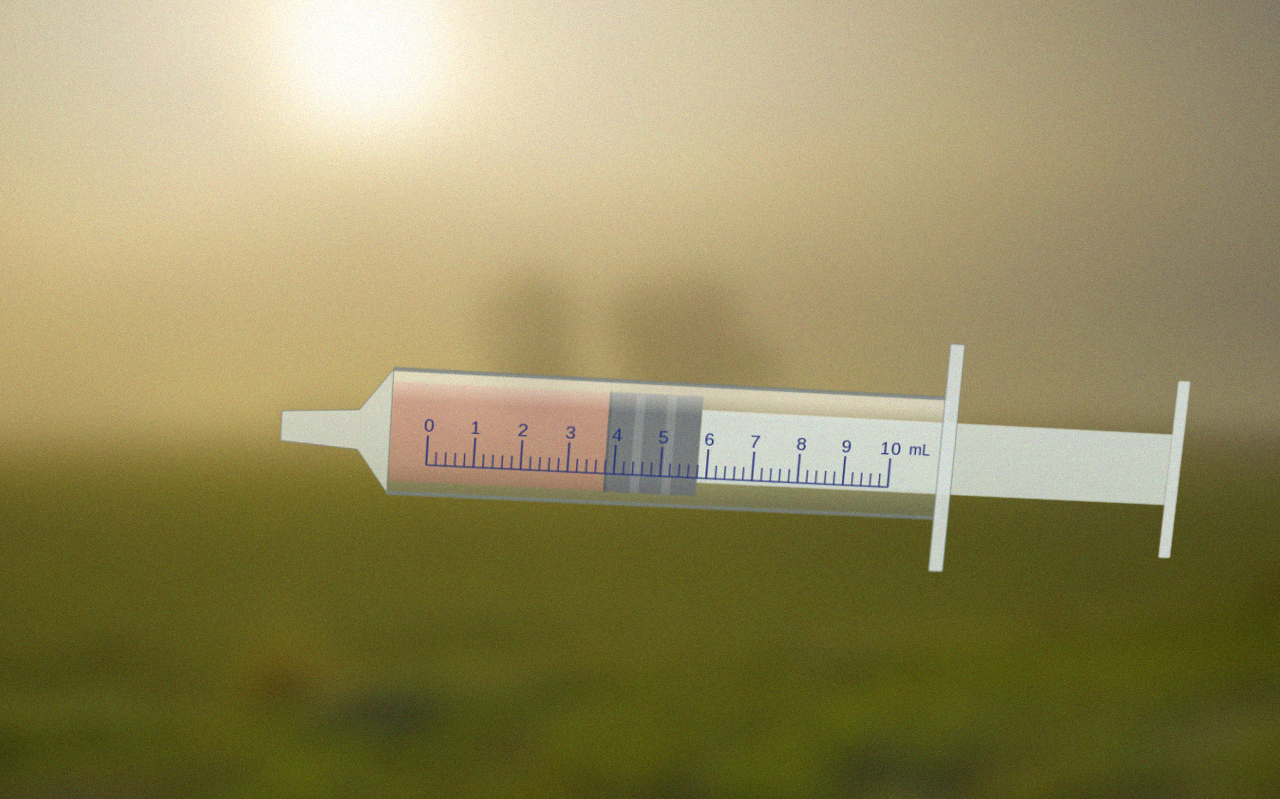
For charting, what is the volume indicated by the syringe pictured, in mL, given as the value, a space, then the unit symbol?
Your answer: 3.8 mL
